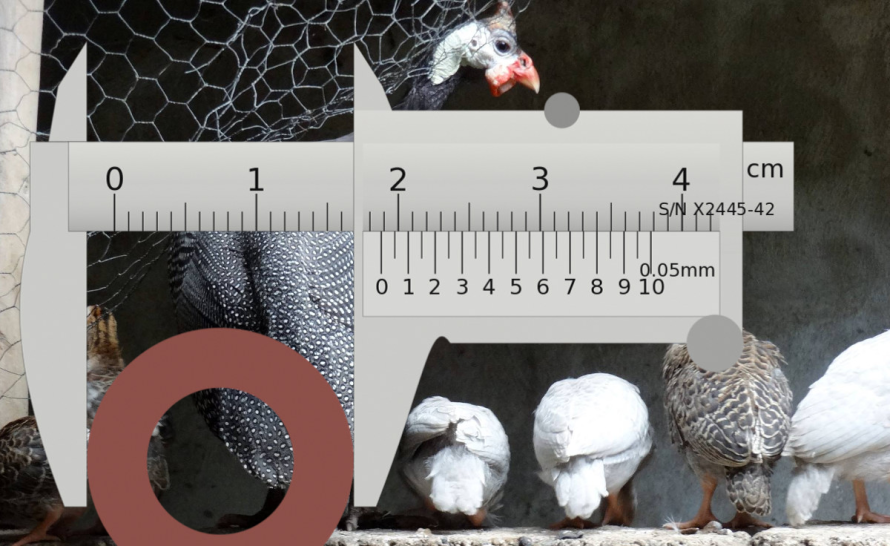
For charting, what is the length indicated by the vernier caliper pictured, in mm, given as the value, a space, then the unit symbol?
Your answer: 18.8 mm
